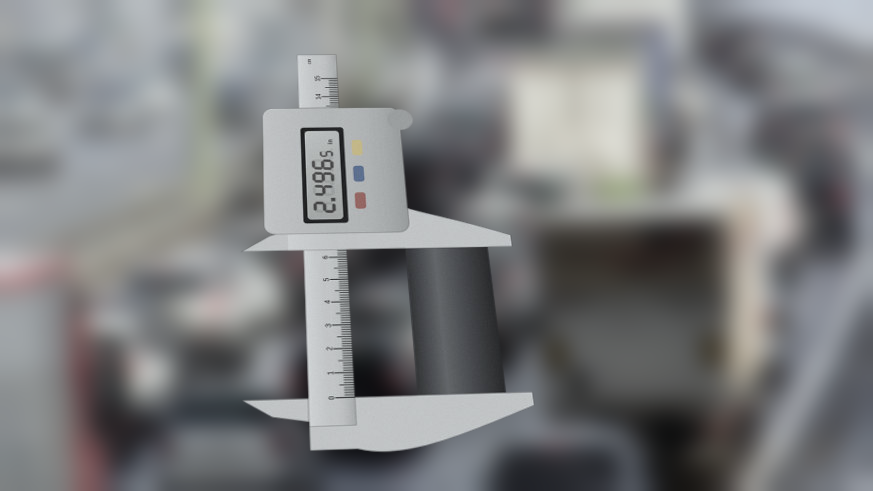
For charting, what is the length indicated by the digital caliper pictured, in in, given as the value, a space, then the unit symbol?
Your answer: 2.4965 in
